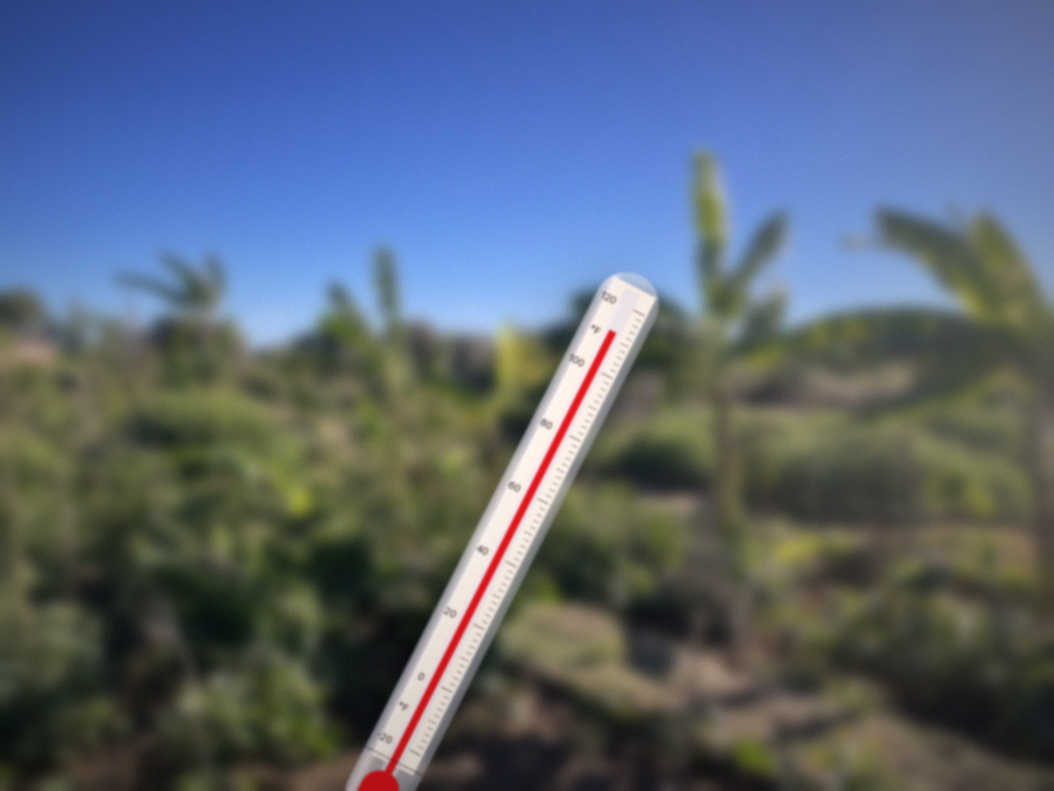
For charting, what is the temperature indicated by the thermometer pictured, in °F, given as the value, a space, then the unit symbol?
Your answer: 112 °F
